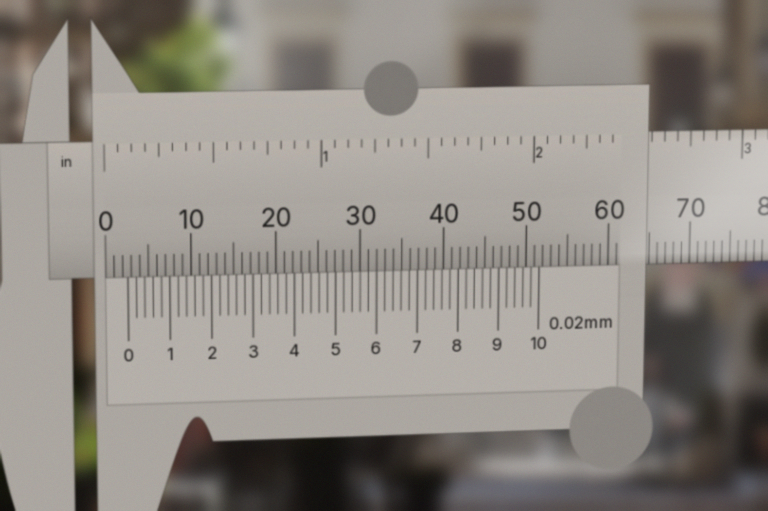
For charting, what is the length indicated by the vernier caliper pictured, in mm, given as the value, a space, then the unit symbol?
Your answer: 2.6 mm
